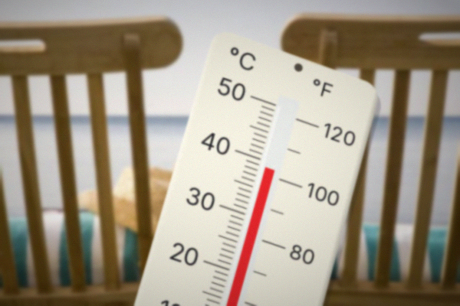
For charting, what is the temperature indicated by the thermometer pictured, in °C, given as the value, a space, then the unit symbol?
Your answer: 39 °C
